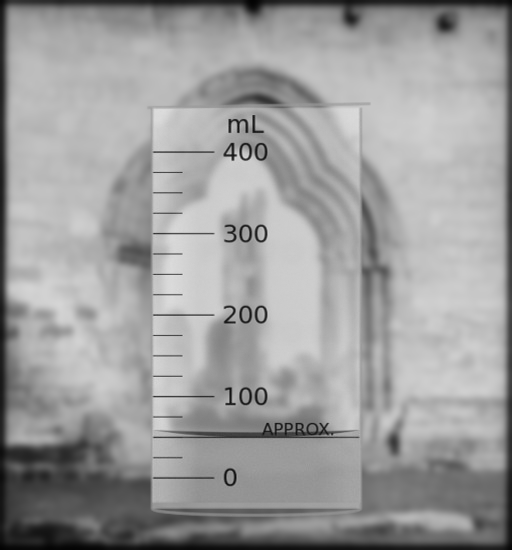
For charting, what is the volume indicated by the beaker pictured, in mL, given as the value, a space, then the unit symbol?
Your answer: 50 mL
